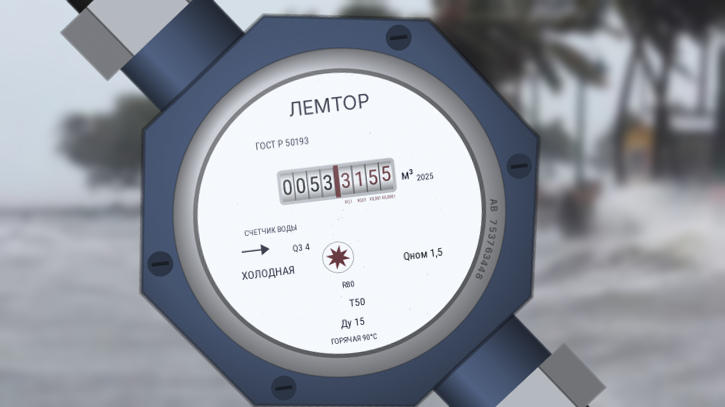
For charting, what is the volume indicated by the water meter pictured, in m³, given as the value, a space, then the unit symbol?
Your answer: 53.3155 m³
